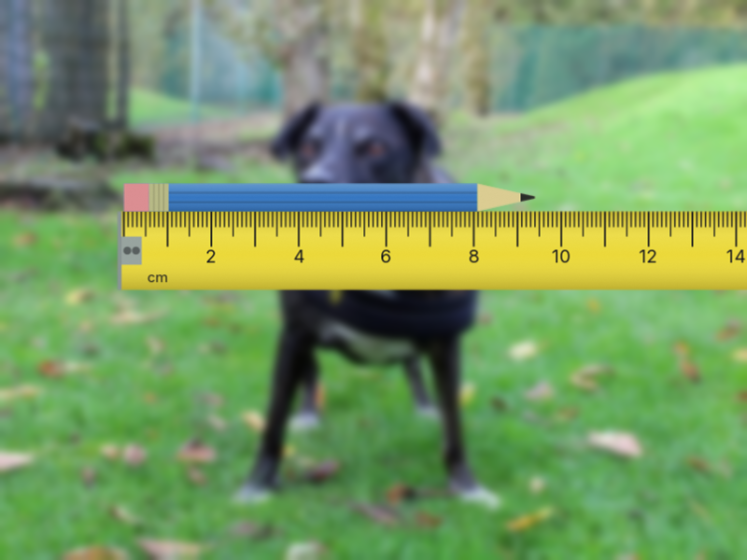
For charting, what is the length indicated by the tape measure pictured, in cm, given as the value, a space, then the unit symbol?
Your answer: 9.4 cm
